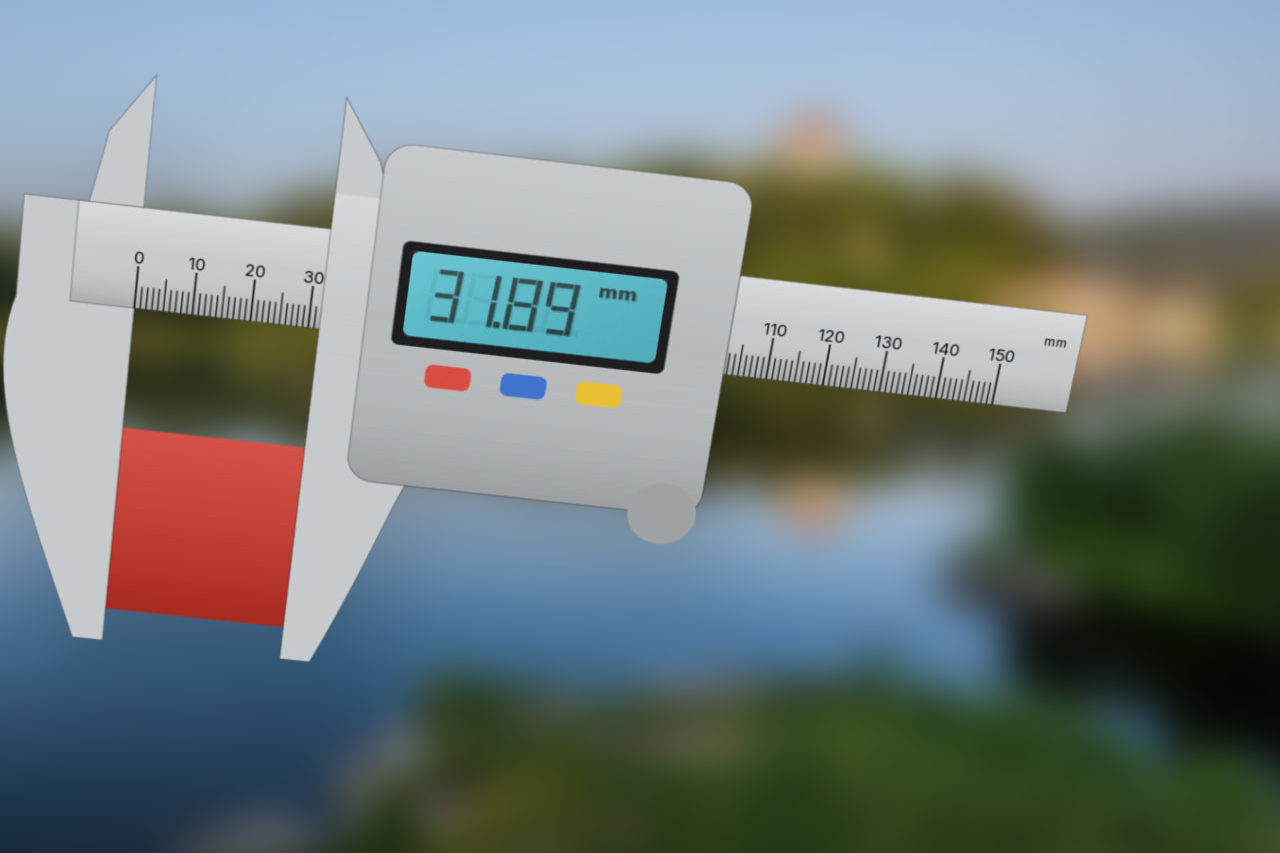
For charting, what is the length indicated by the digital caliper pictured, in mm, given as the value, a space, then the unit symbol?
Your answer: 31.89 mm
